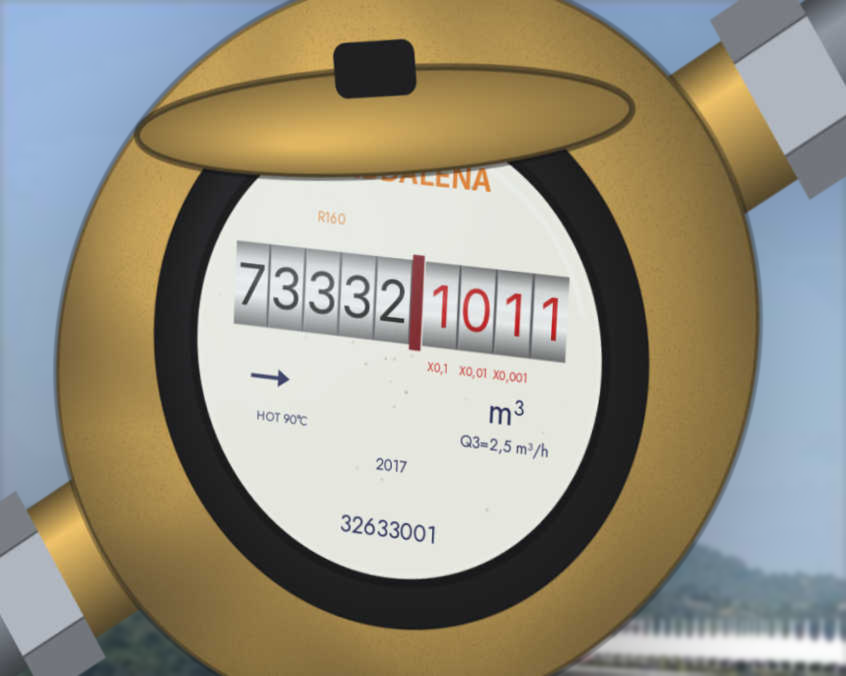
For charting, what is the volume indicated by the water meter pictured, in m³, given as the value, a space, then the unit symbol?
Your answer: 73332.1011 m³
